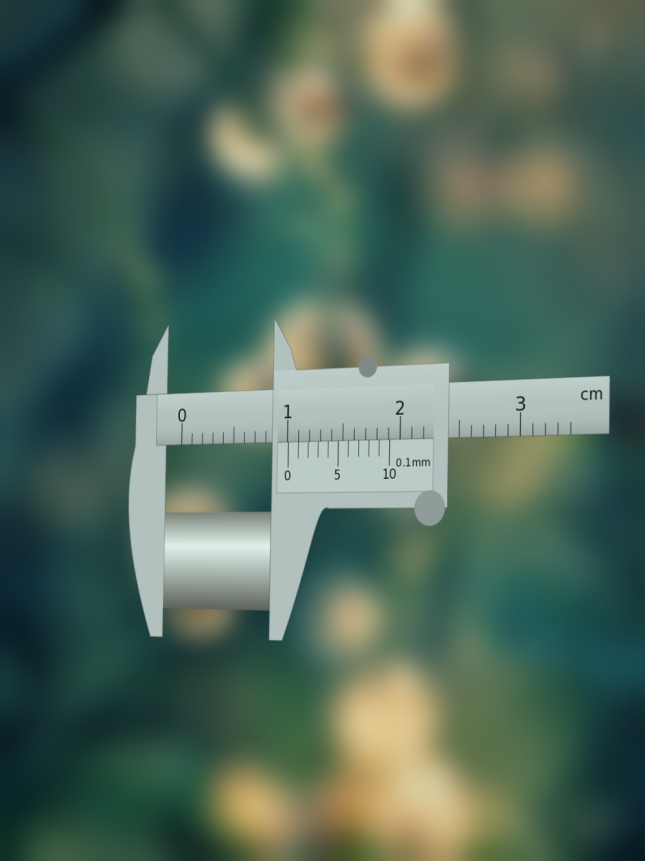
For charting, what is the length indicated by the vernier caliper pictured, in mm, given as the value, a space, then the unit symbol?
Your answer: 10.1 mm
